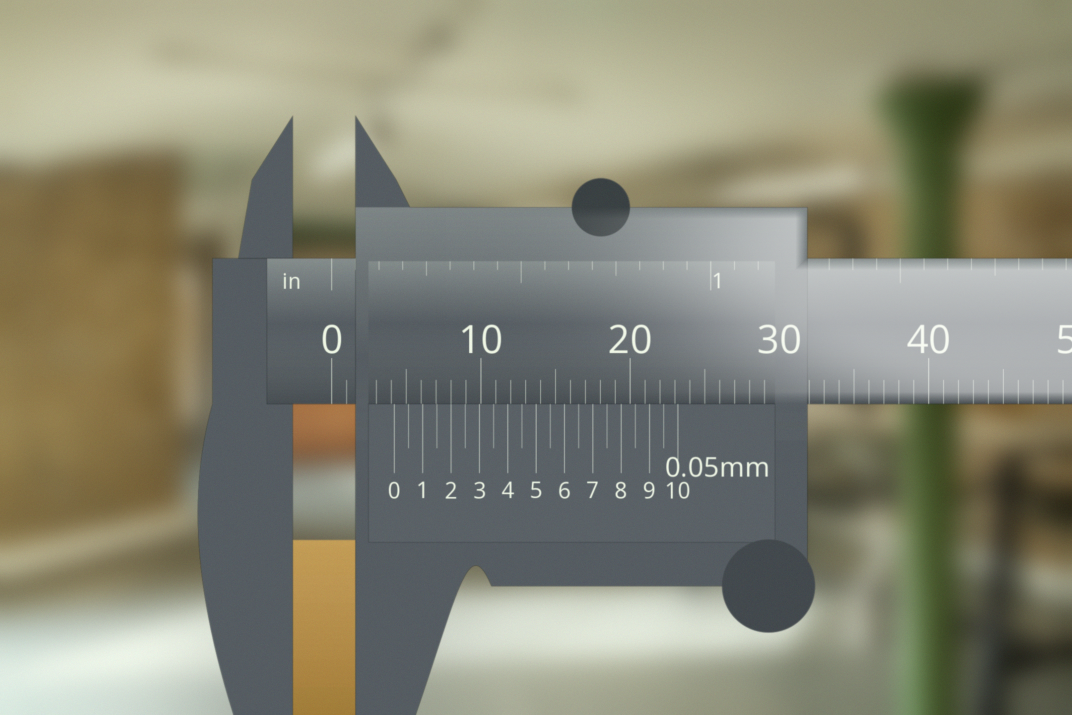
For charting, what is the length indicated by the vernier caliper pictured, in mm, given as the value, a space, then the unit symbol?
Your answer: 4.2 mm
